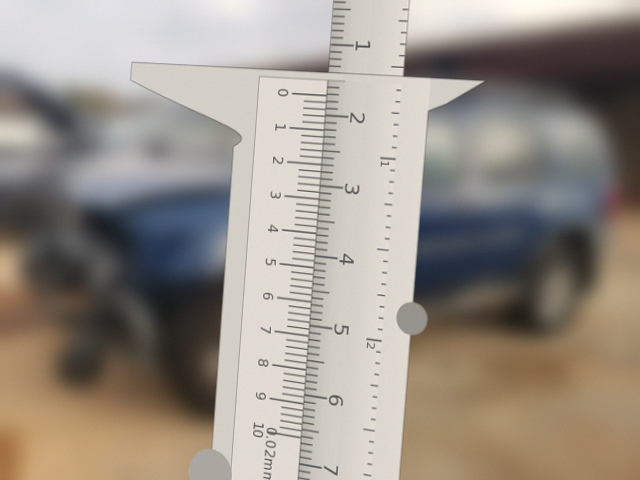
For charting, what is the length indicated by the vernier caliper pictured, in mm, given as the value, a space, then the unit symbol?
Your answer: 17.2 mm
